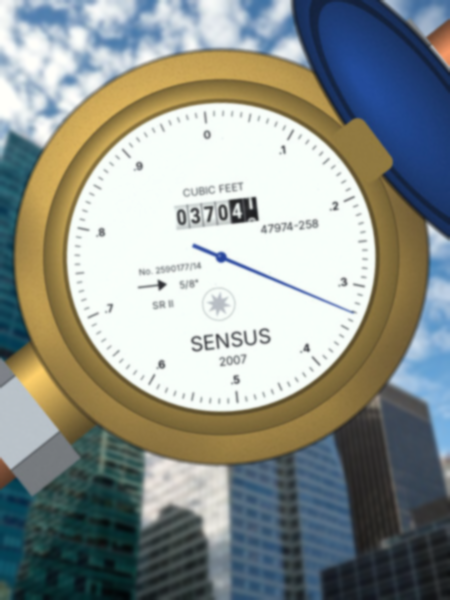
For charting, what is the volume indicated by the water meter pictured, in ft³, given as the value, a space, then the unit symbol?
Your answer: 37041.33 ft³
